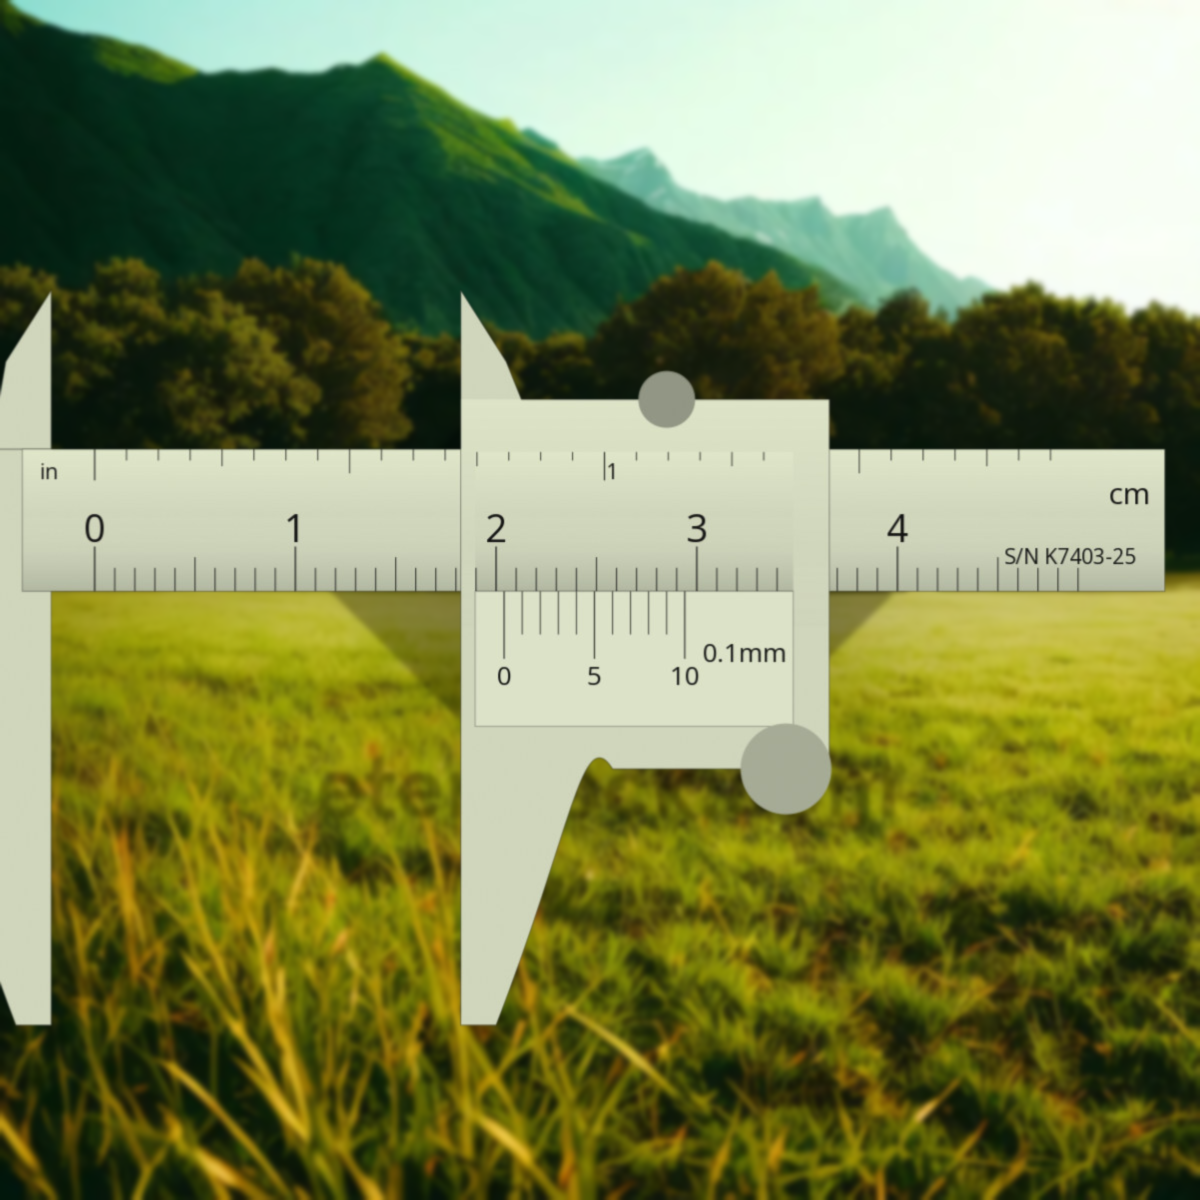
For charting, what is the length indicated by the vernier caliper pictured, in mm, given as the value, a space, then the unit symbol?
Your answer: 20.4 mm
